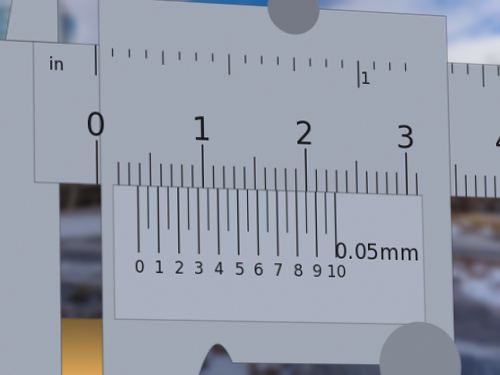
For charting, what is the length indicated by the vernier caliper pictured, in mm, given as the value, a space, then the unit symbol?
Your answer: 3.8 mm
